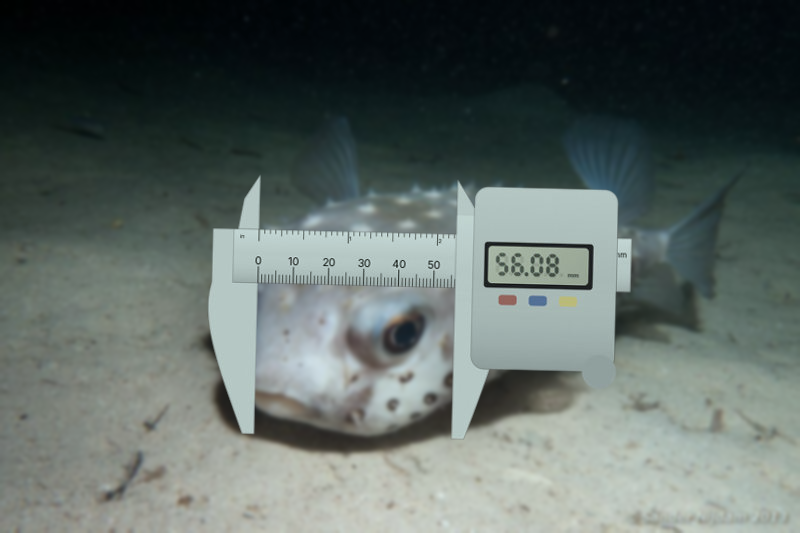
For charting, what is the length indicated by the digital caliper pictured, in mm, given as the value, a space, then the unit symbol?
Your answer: 56.08 mm
